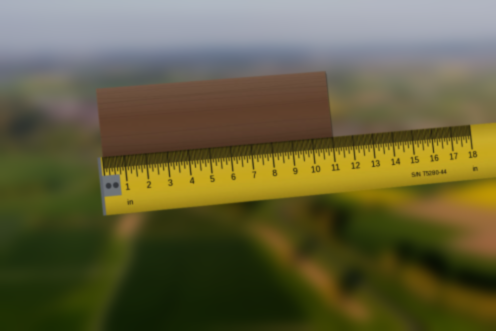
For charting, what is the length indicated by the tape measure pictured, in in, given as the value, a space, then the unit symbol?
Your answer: 11 in
